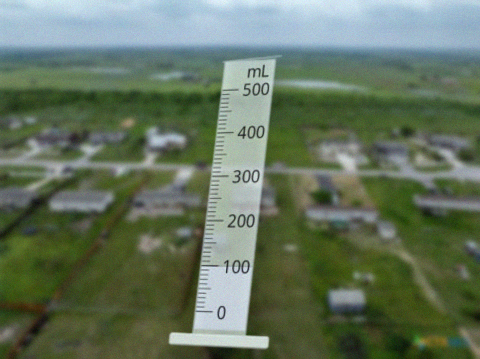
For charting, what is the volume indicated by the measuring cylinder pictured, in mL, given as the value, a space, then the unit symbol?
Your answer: 100 mL
